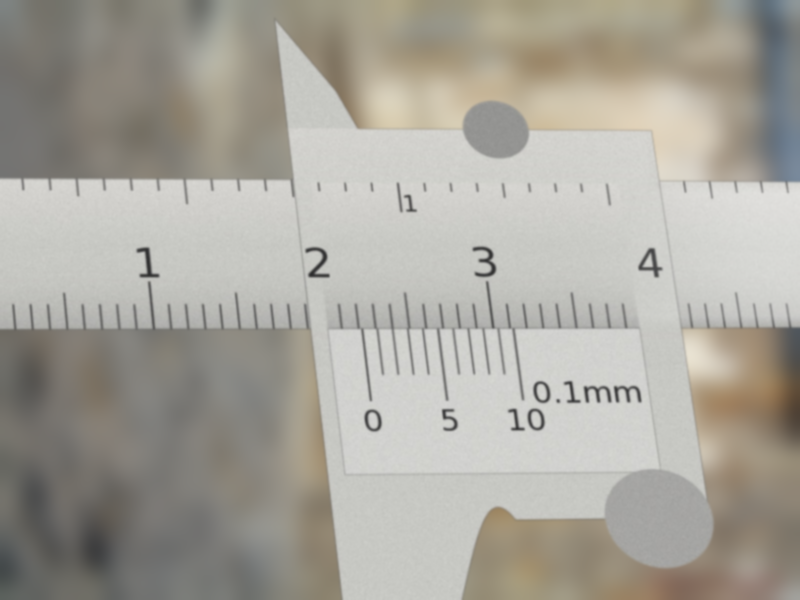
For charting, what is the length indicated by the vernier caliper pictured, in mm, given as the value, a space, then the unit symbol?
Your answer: 22.2 mm
